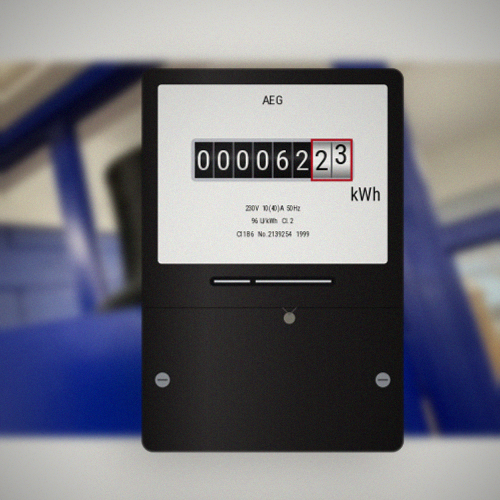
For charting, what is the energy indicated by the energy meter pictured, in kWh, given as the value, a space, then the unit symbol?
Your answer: 62.23 kWh
